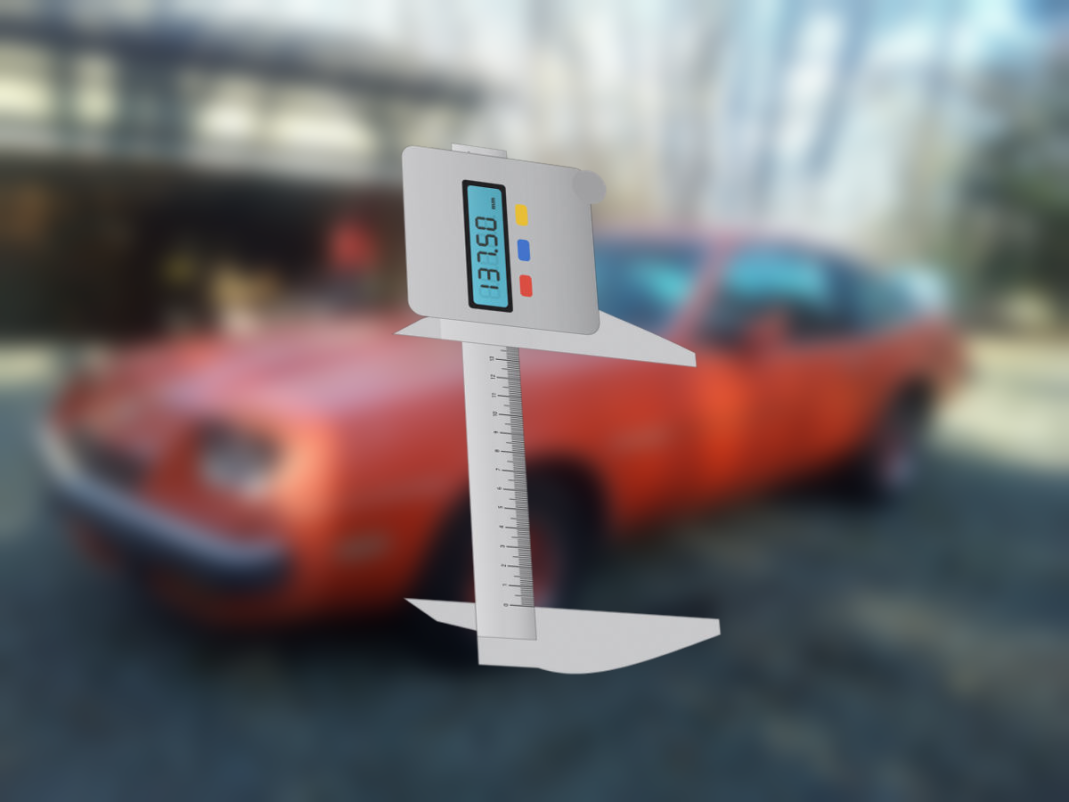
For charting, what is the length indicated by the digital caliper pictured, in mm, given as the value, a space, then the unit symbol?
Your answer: 137.50 mm
